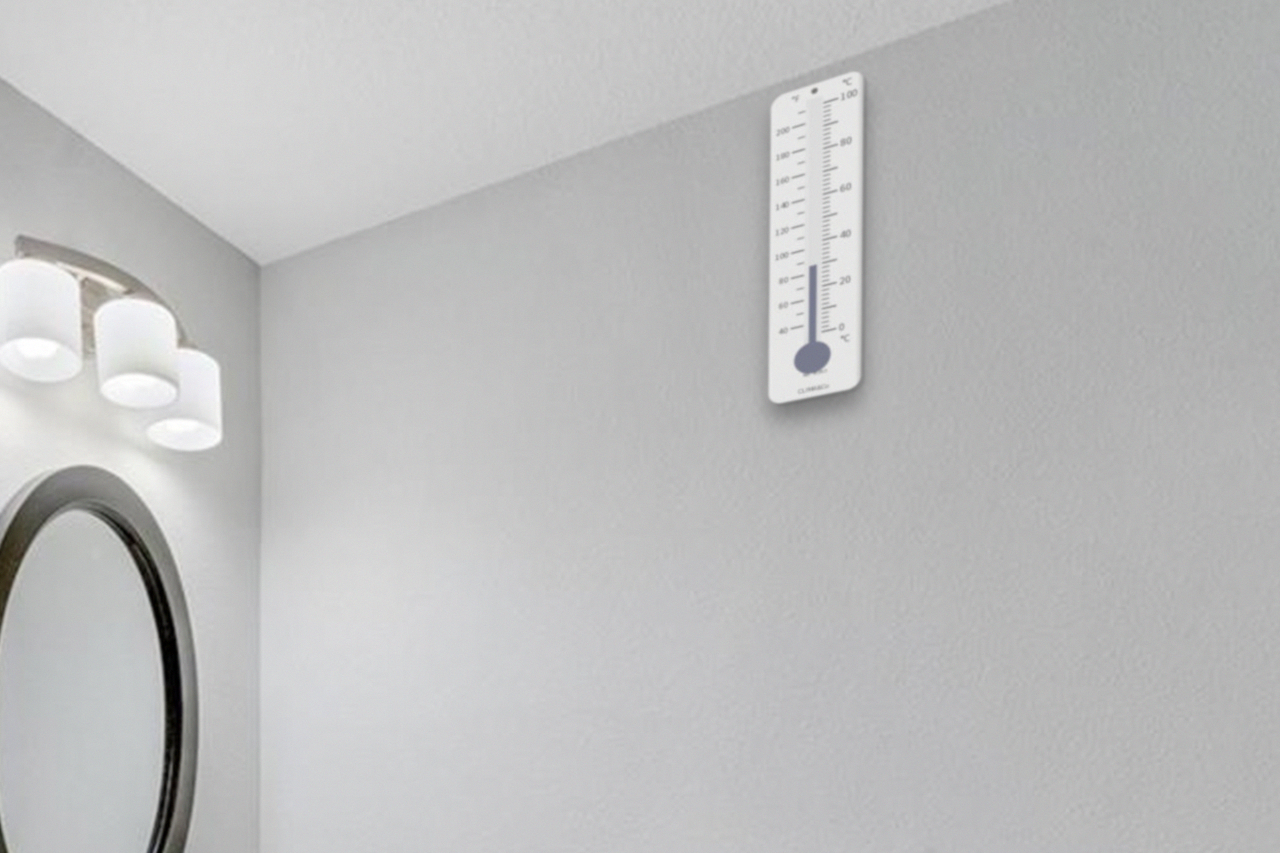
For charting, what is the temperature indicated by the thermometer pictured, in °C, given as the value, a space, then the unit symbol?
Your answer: 30 °C
